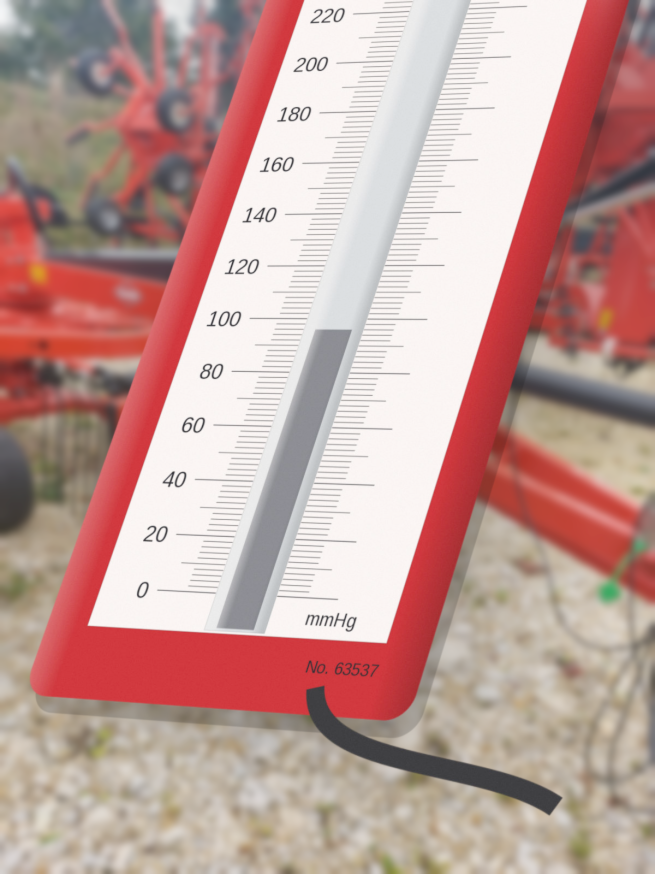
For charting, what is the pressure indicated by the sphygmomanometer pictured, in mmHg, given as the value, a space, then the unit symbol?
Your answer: 96 mmHg
